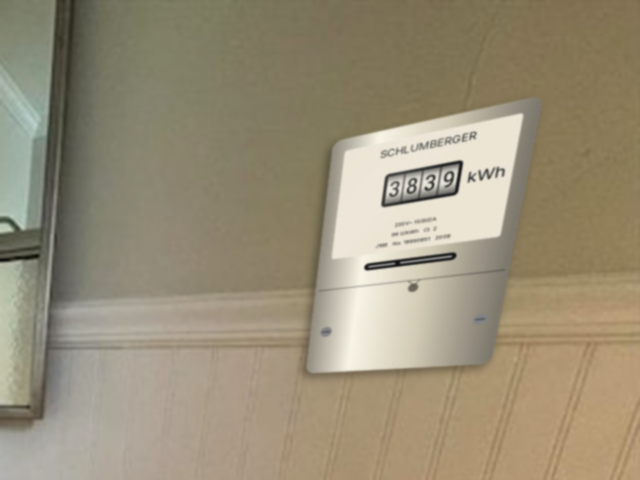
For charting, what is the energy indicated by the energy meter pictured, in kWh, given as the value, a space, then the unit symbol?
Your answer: 3839 kWh
